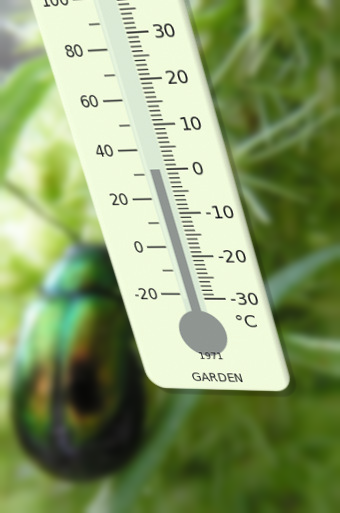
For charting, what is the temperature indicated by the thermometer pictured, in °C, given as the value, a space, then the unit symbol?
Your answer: 0 °C
